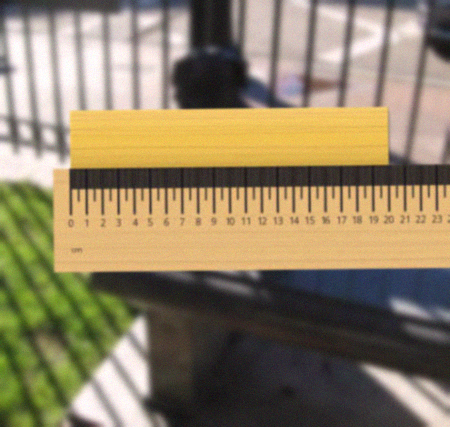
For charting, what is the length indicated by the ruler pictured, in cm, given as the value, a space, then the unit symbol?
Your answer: 20 cm
